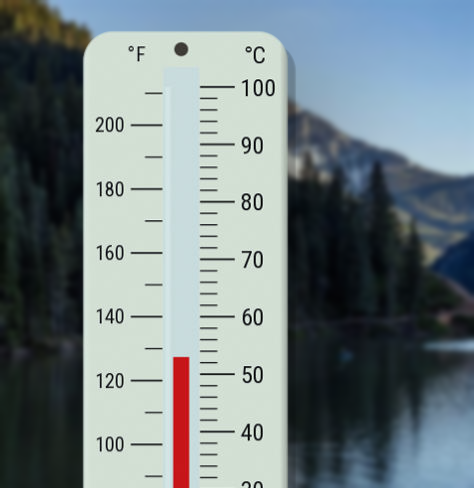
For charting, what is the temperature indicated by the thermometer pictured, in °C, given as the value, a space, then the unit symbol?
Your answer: 53 °C
